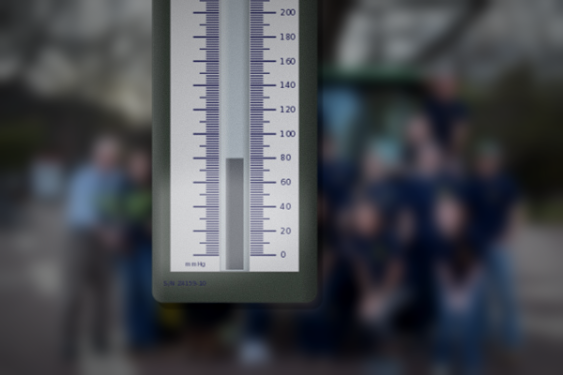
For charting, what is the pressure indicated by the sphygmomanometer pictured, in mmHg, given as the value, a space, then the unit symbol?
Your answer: 80 mmHg
